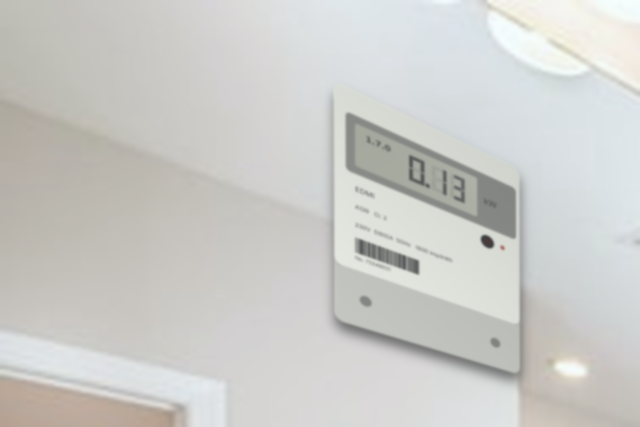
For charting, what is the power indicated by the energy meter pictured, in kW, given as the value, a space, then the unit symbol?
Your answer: 0.13 kW
